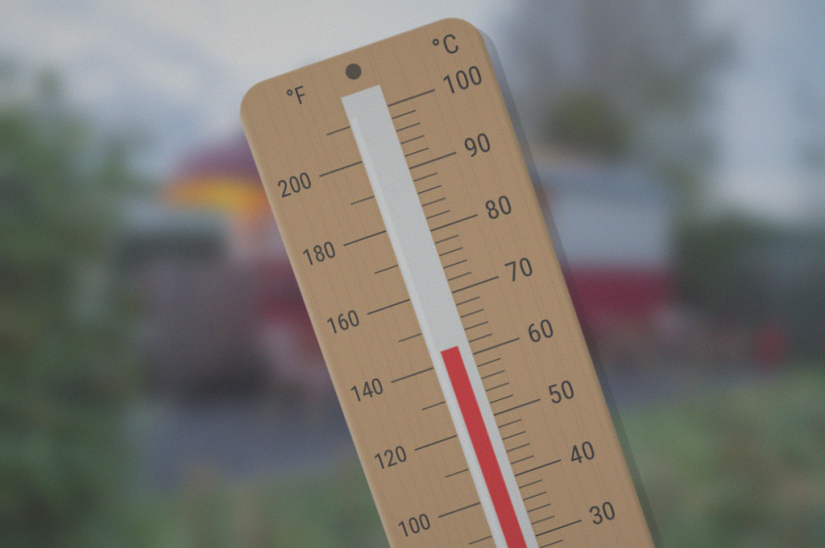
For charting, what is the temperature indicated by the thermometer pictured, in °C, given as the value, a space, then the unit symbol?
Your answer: 62 °C
